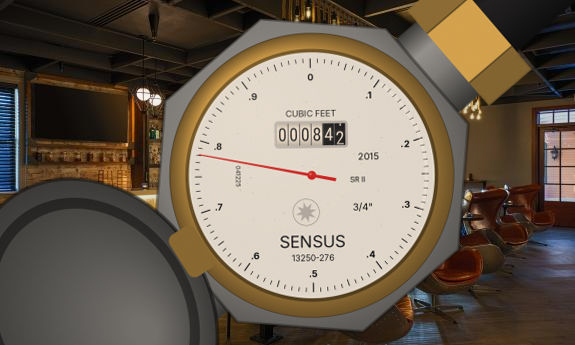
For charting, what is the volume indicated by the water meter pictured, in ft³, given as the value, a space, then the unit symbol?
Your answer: 841.78 ft³
